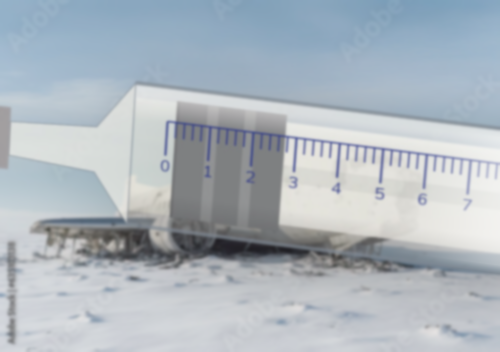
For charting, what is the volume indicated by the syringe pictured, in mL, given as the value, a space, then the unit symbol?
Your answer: 0.2 mL
